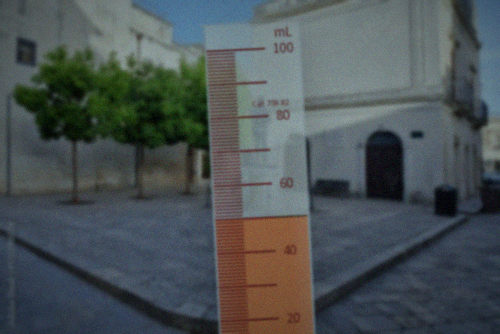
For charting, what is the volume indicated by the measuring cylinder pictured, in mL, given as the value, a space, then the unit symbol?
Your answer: 50 mL
